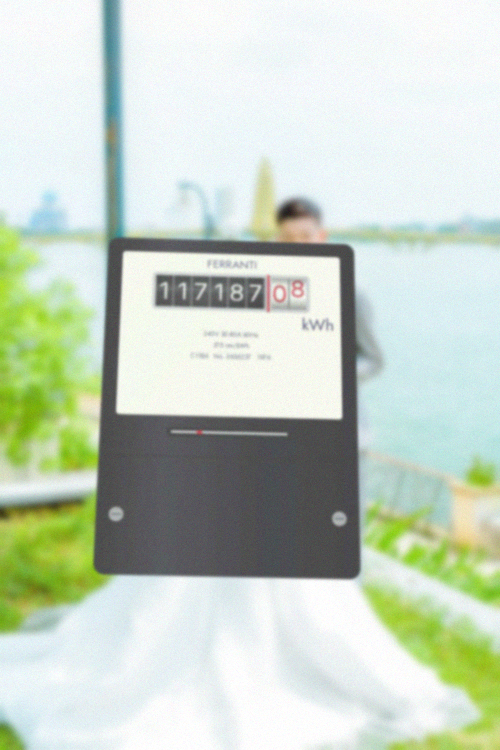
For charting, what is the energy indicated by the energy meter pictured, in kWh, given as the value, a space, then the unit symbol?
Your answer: 117187.08 kWh
